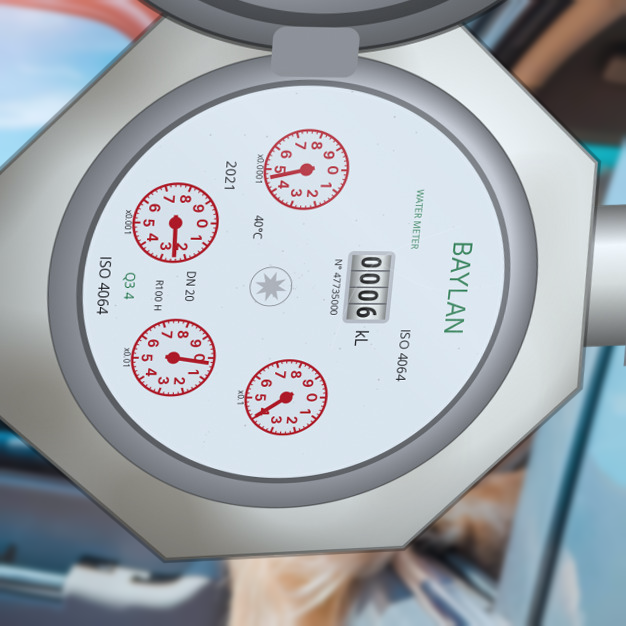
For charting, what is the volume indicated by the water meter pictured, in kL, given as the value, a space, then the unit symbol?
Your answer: 6.4024 kL
